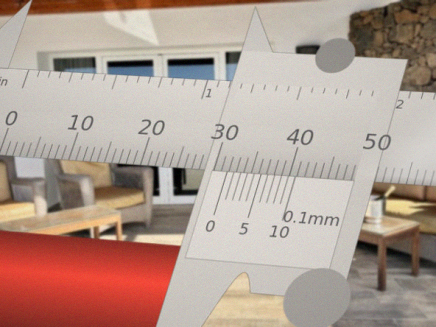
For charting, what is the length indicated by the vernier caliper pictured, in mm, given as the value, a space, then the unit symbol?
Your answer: 31.8 mm
